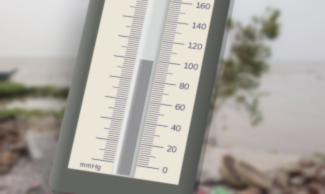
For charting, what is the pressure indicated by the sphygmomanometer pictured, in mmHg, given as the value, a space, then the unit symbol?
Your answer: 100 mmHg
